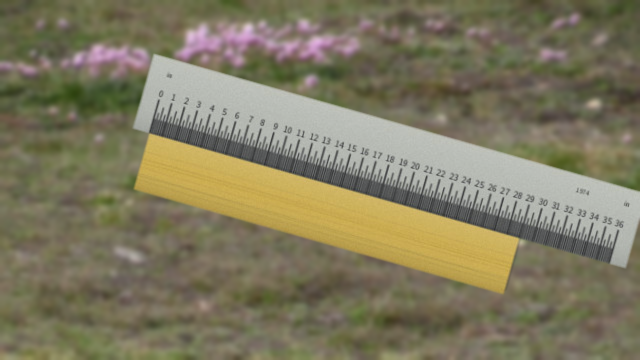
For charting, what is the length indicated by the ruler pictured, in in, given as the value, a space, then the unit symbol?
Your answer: 29 in
